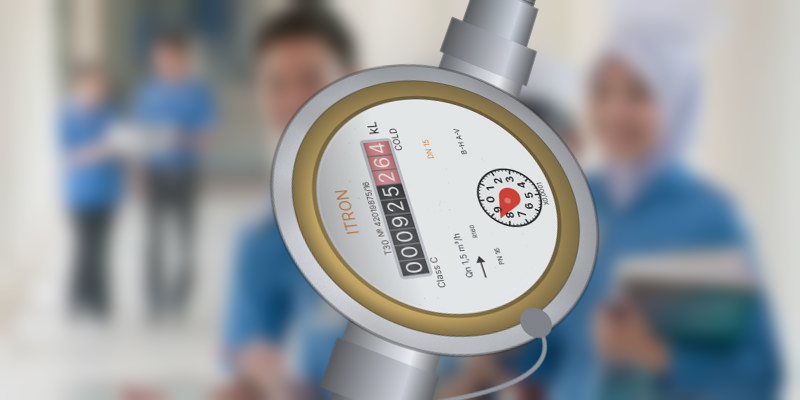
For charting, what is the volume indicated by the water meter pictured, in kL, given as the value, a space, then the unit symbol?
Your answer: 925.2648 kL
